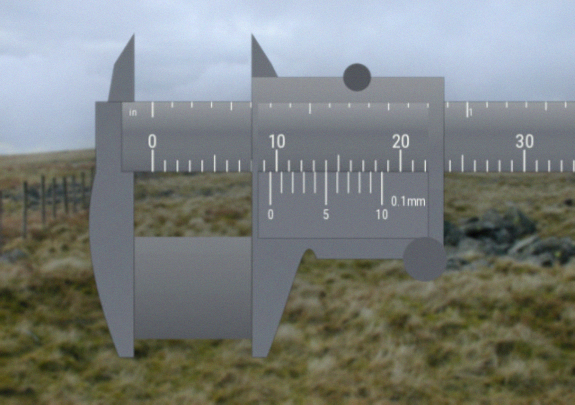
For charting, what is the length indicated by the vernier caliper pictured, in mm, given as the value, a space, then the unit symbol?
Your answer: 9.5 mm
